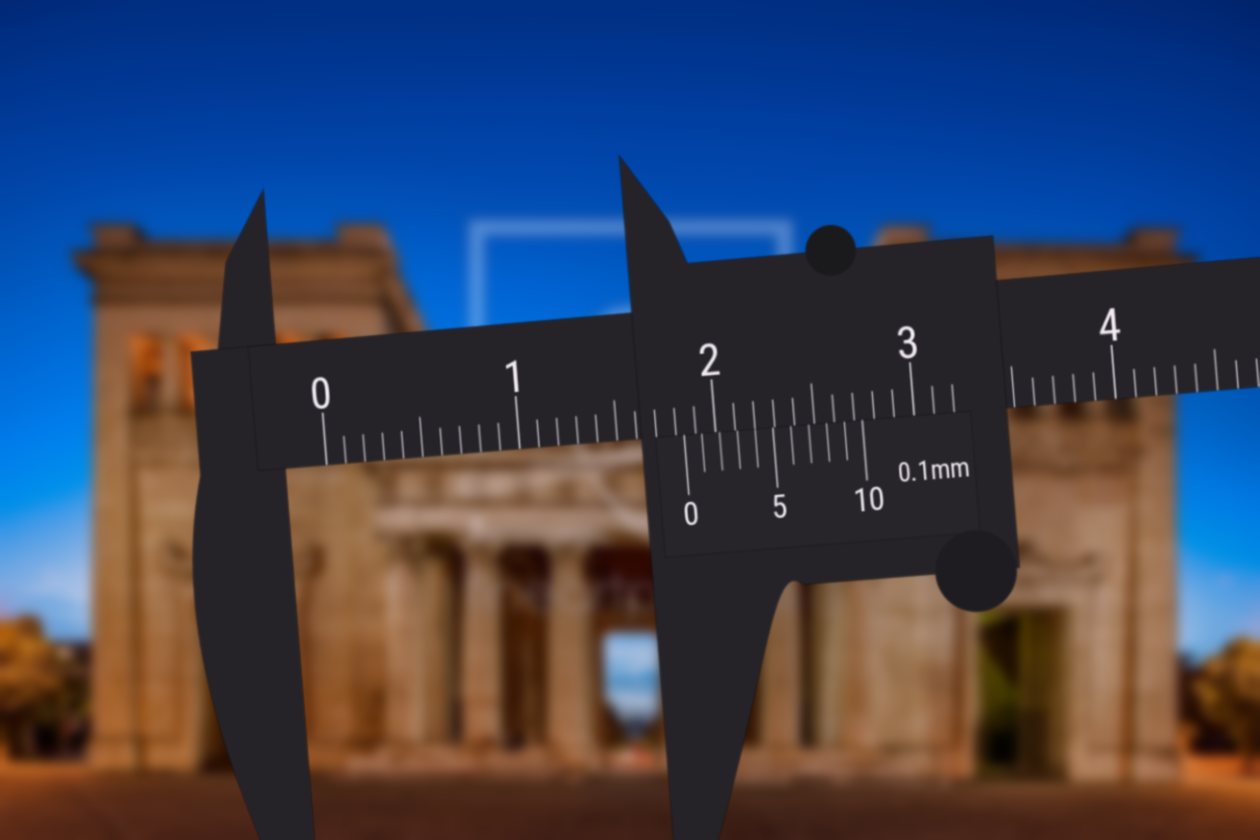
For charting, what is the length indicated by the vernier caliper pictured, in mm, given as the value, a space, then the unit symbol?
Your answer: 18.4 mm
